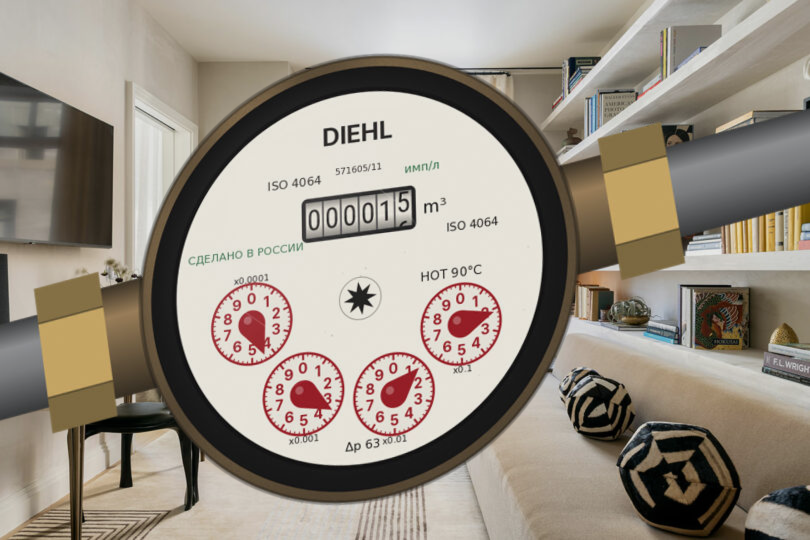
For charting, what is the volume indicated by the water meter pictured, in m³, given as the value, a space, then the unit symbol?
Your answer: 15.2134 m³
